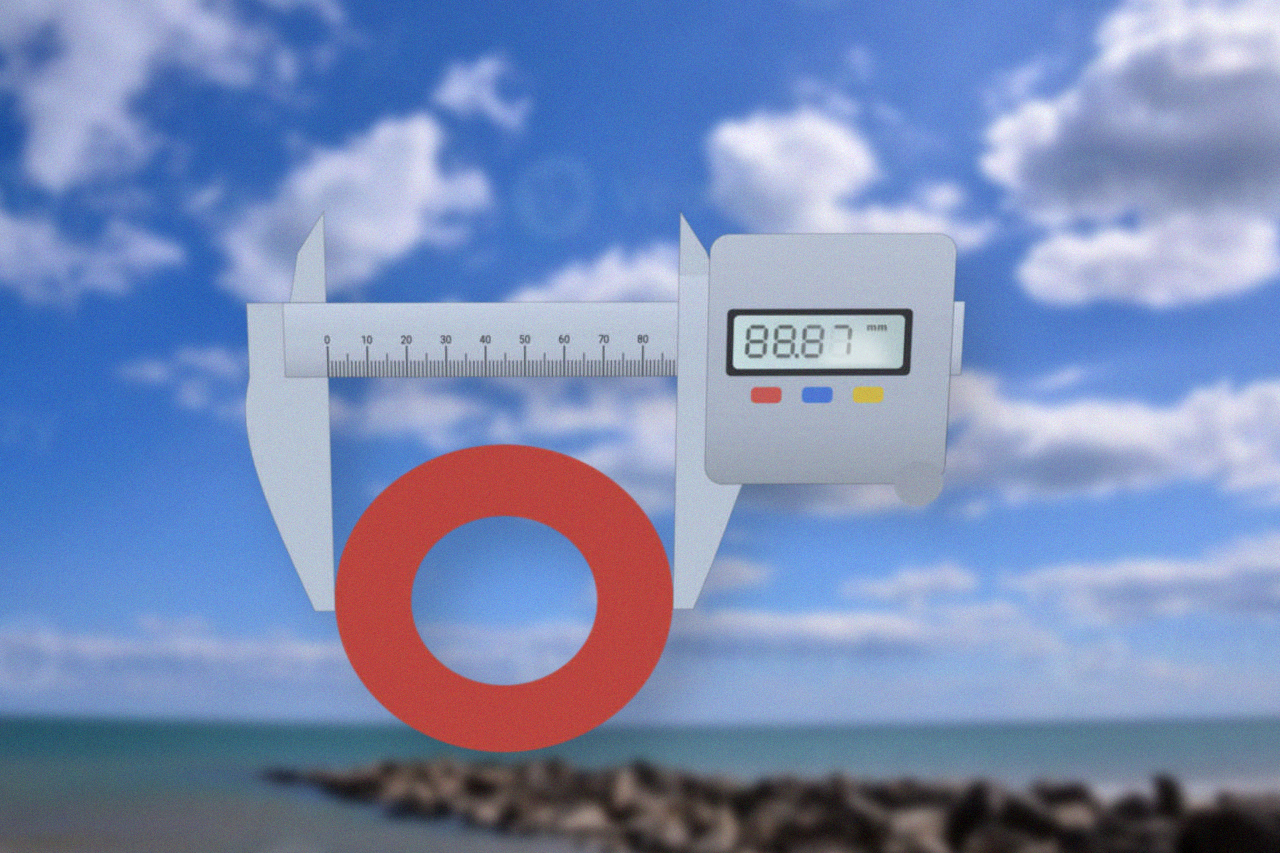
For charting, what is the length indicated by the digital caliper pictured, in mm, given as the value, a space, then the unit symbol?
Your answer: 88.87 mm
